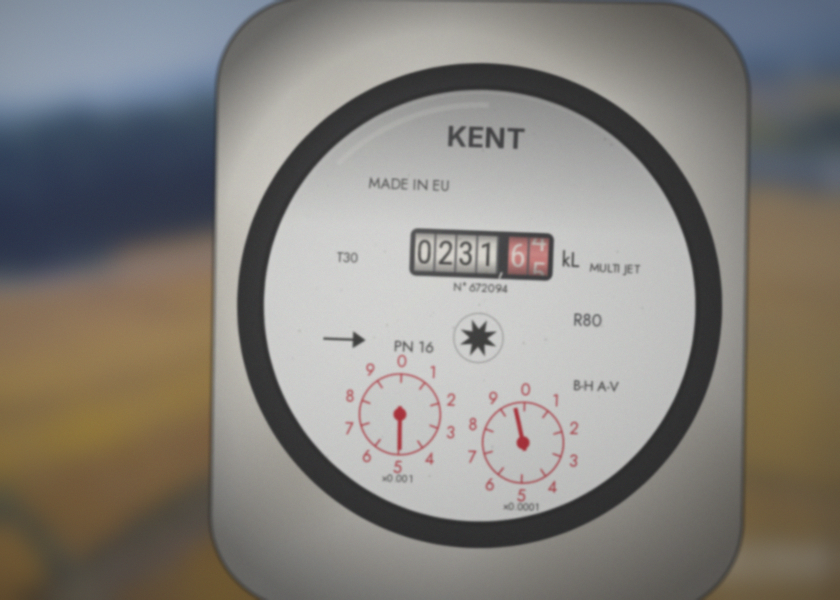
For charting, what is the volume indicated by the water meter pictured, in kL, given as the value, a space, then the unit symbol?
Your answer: 231.6449 kL
